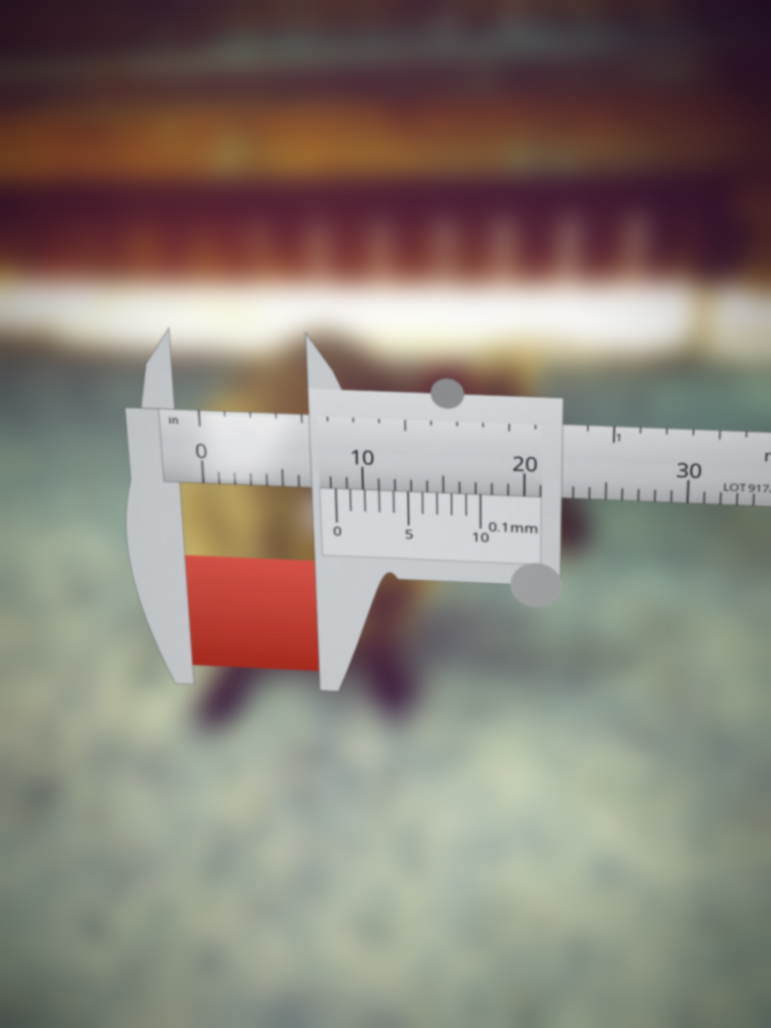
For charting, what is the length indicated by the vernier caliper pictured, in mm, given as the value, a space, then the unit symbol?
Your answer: 8.3 mm
